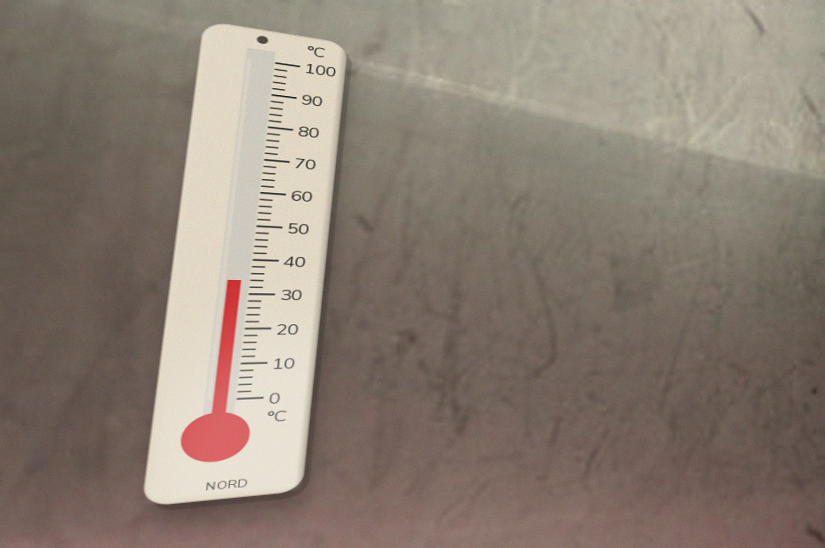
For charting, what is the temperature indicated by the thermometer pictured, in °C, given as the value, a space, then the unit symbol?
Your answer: 34 °C
